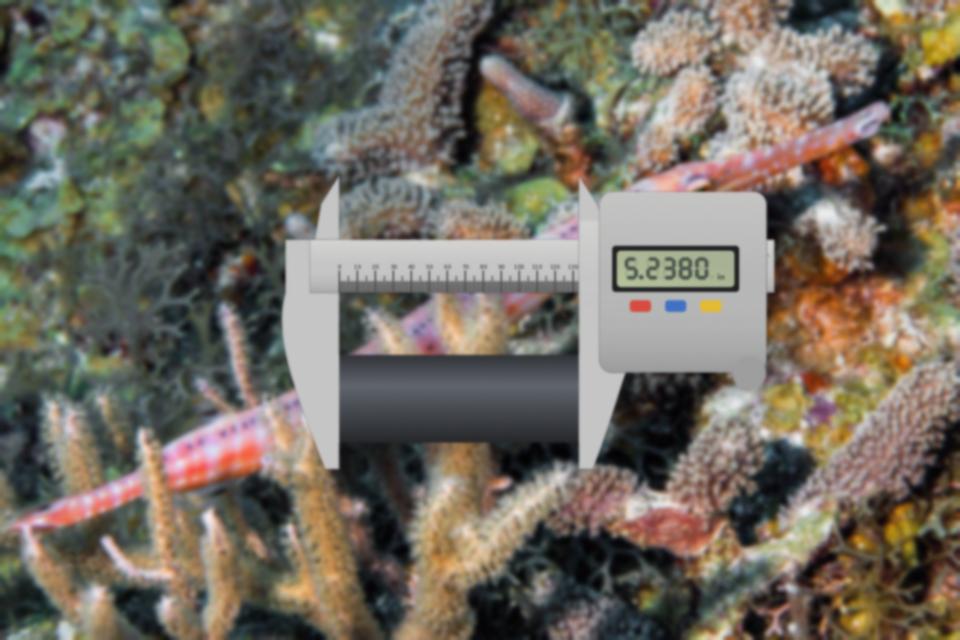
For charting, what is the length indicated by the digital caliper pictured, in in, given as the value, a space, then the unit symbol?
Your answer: 5.2380 in
